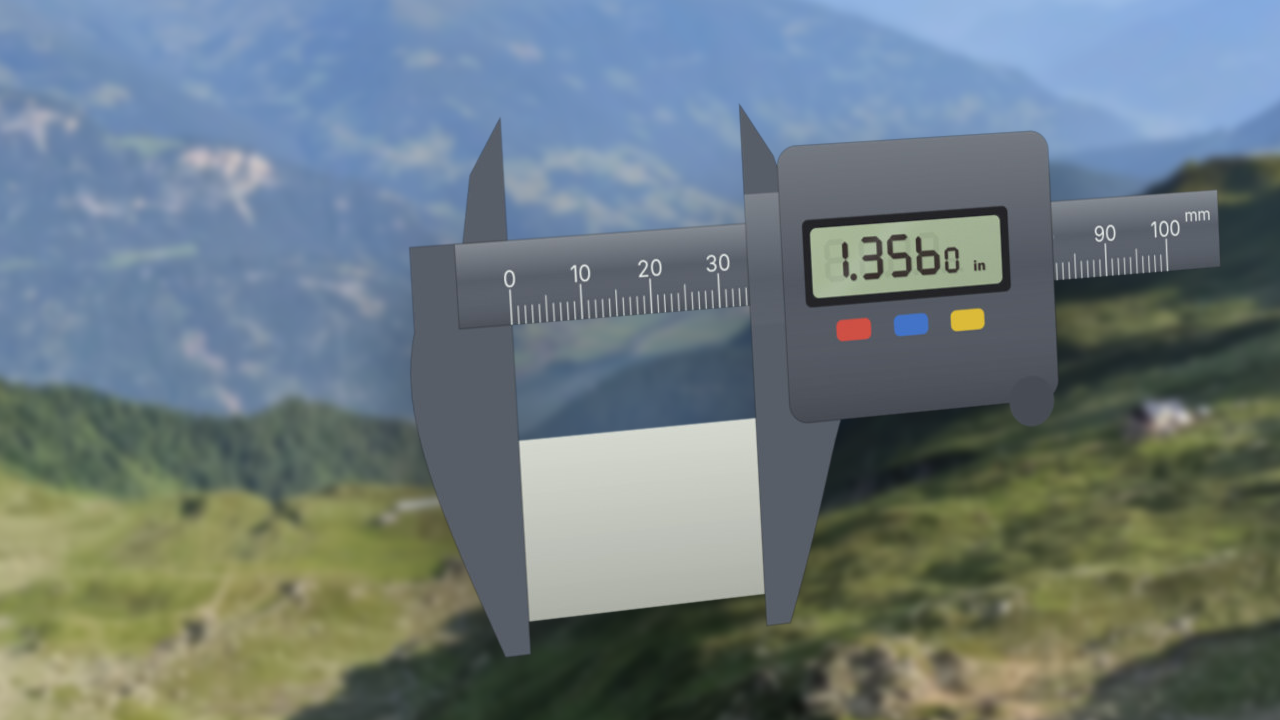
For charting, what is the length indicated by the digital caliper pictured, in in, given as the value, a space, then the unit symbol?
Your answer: 1.3560 in
